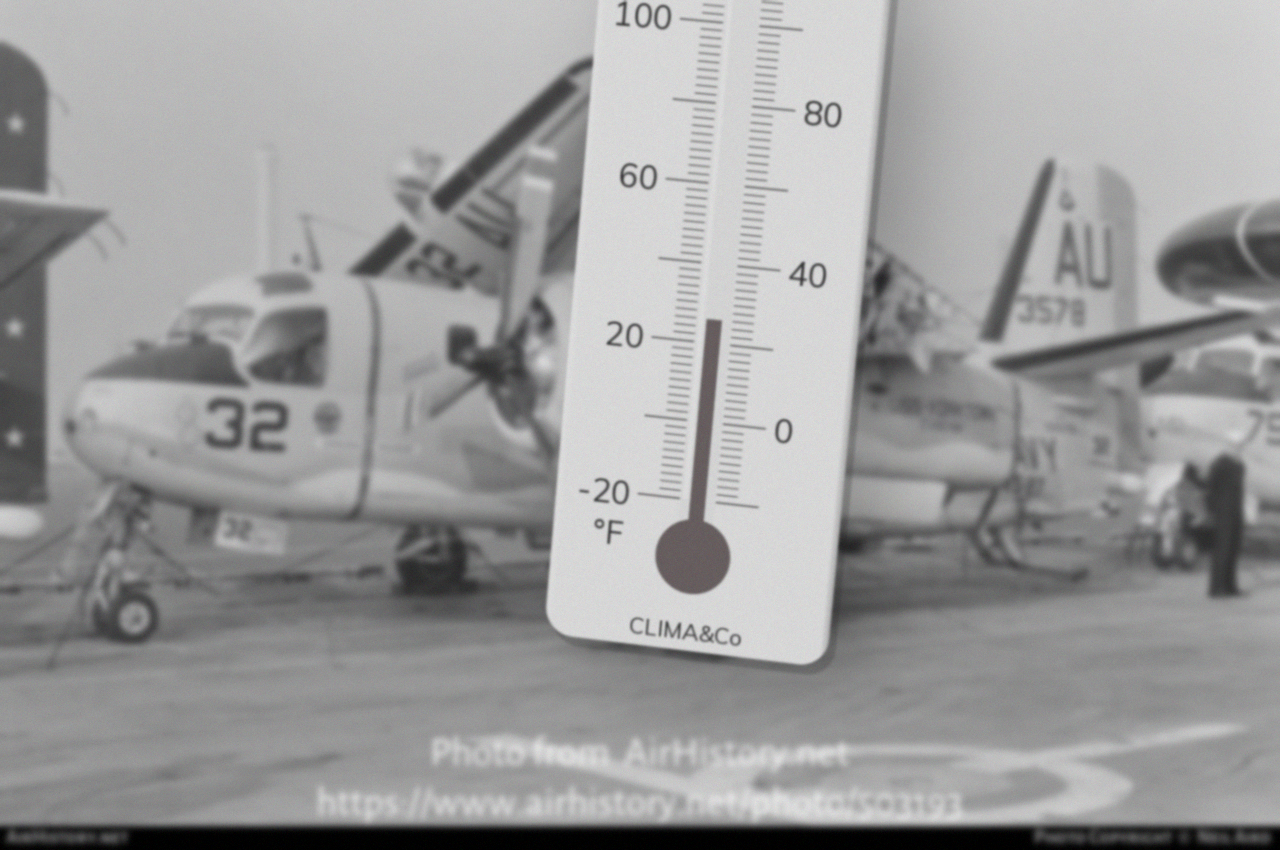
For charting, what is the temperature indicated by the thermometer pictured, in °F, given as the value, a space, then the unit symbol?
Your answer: 26 °F
